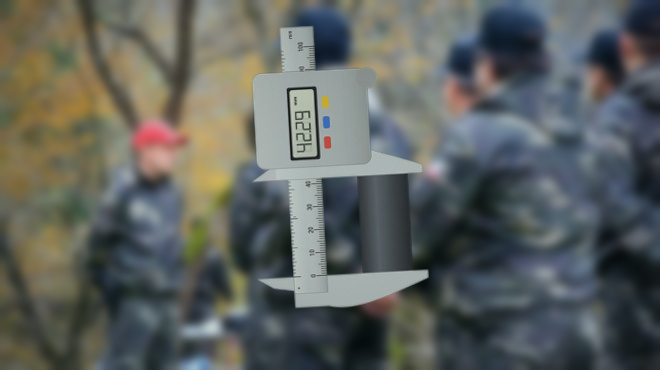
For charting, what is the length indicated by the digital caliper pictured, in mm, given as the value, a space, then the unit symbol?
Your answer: 42.29 mm
